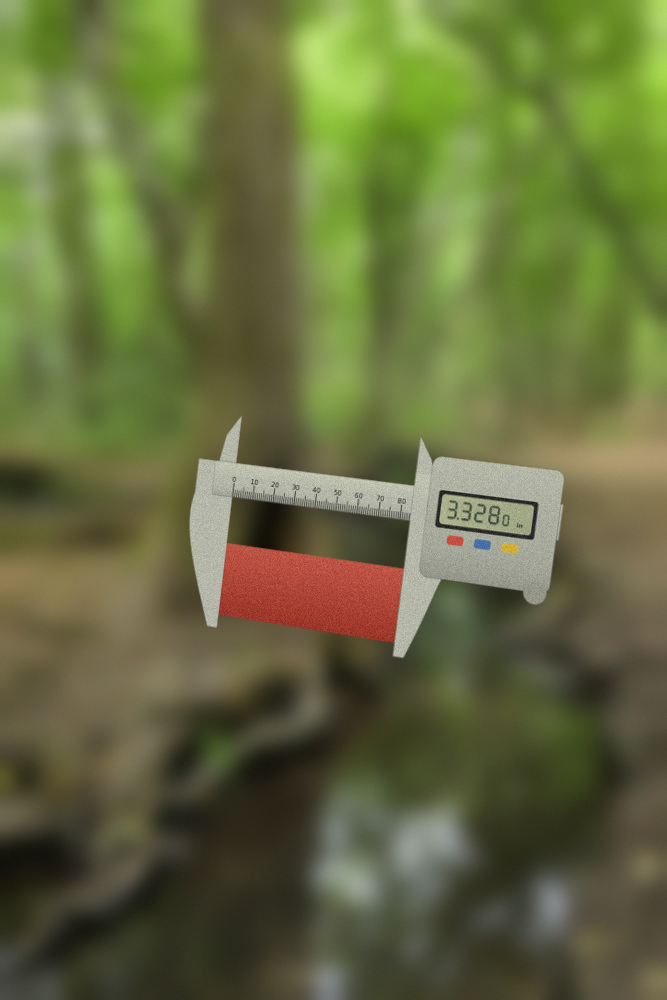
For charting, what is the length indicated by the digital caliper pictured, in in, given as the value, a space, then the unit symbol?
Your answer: 3.3280 in
